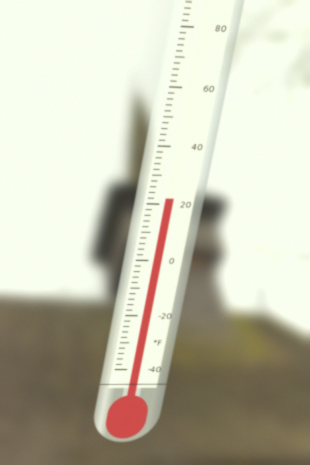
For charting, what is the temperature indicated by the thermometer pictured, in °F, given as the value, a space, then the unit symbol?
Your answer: 22 °F
